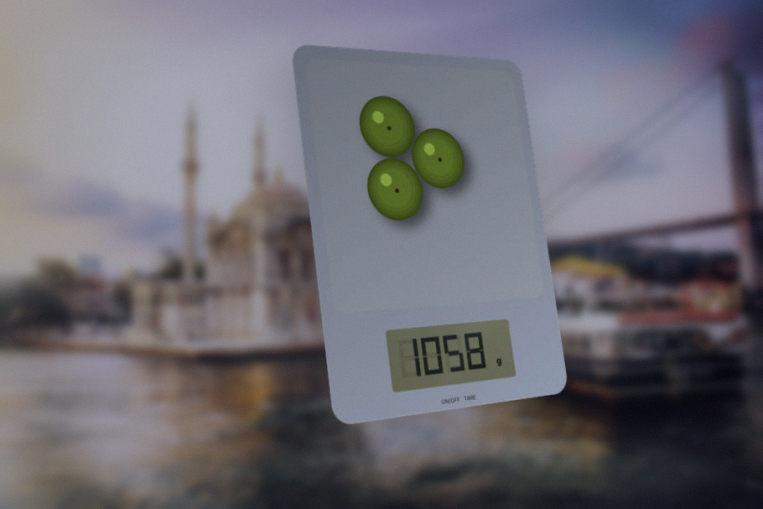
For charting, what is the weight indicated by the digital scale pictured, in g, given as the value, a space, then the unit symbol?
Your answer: 1058 g
